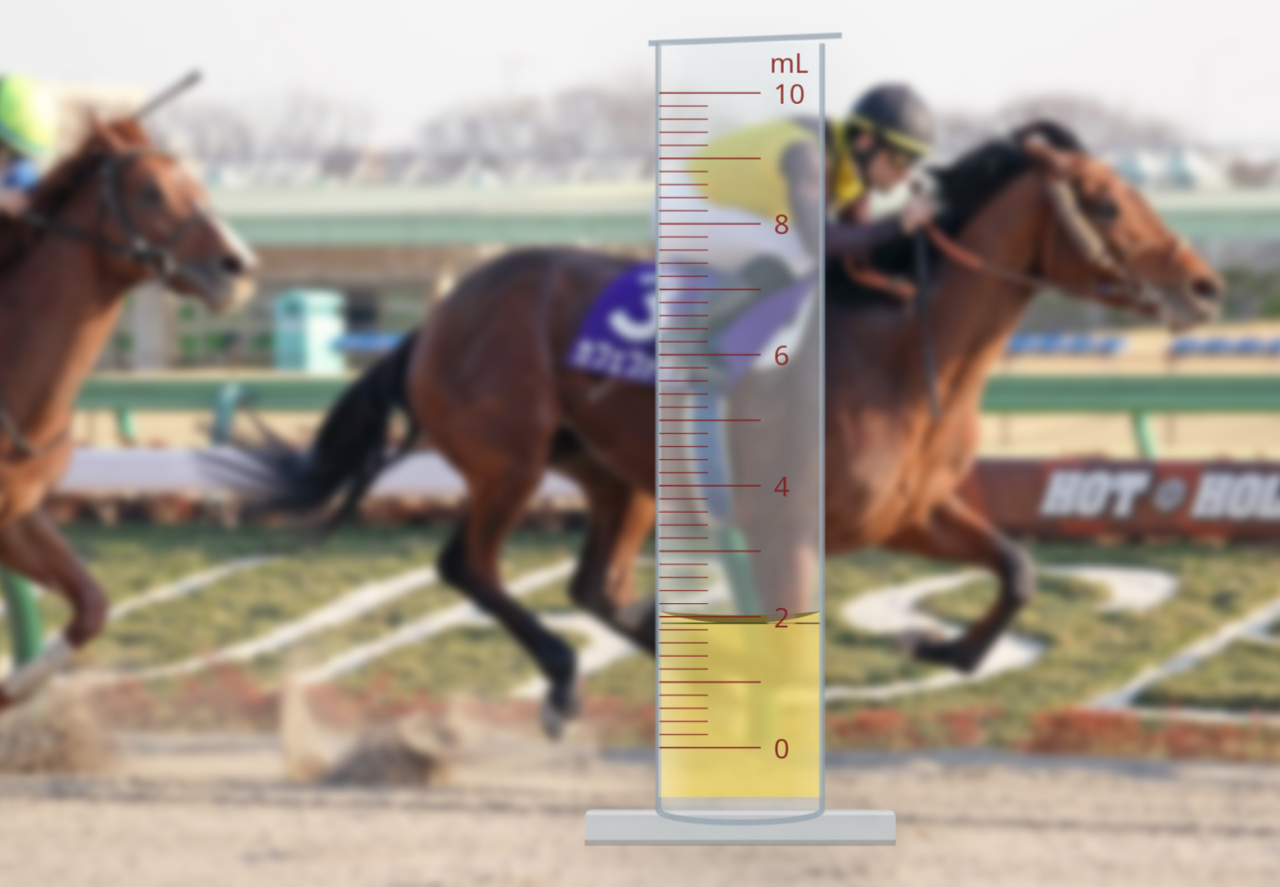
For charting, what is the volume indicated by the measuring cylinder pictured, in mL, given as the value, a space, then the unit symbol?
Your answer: 1.9 mL
